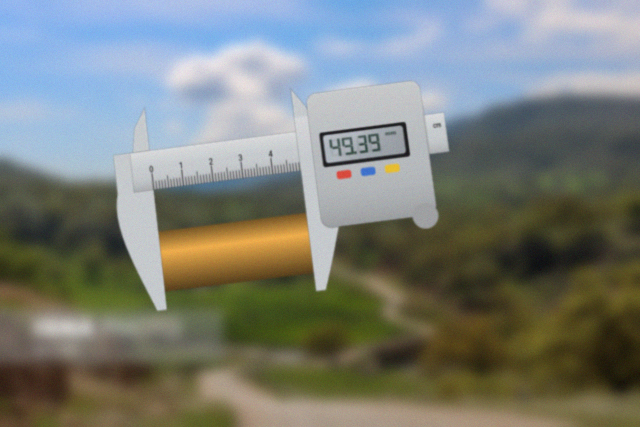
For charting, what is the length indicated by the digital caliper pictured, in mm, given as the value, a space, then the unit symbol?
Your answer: 49.39 mm
